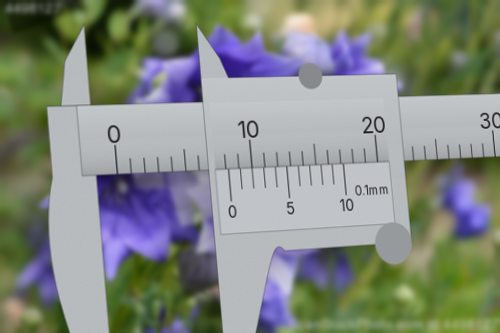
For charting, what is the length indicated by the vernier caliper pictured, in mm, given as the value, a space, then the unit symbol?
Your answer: 8.2 mm
